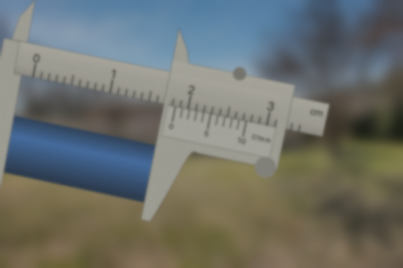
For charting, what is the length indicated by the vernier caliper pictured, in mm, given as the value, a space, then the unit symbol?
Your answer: 18.4 mm
